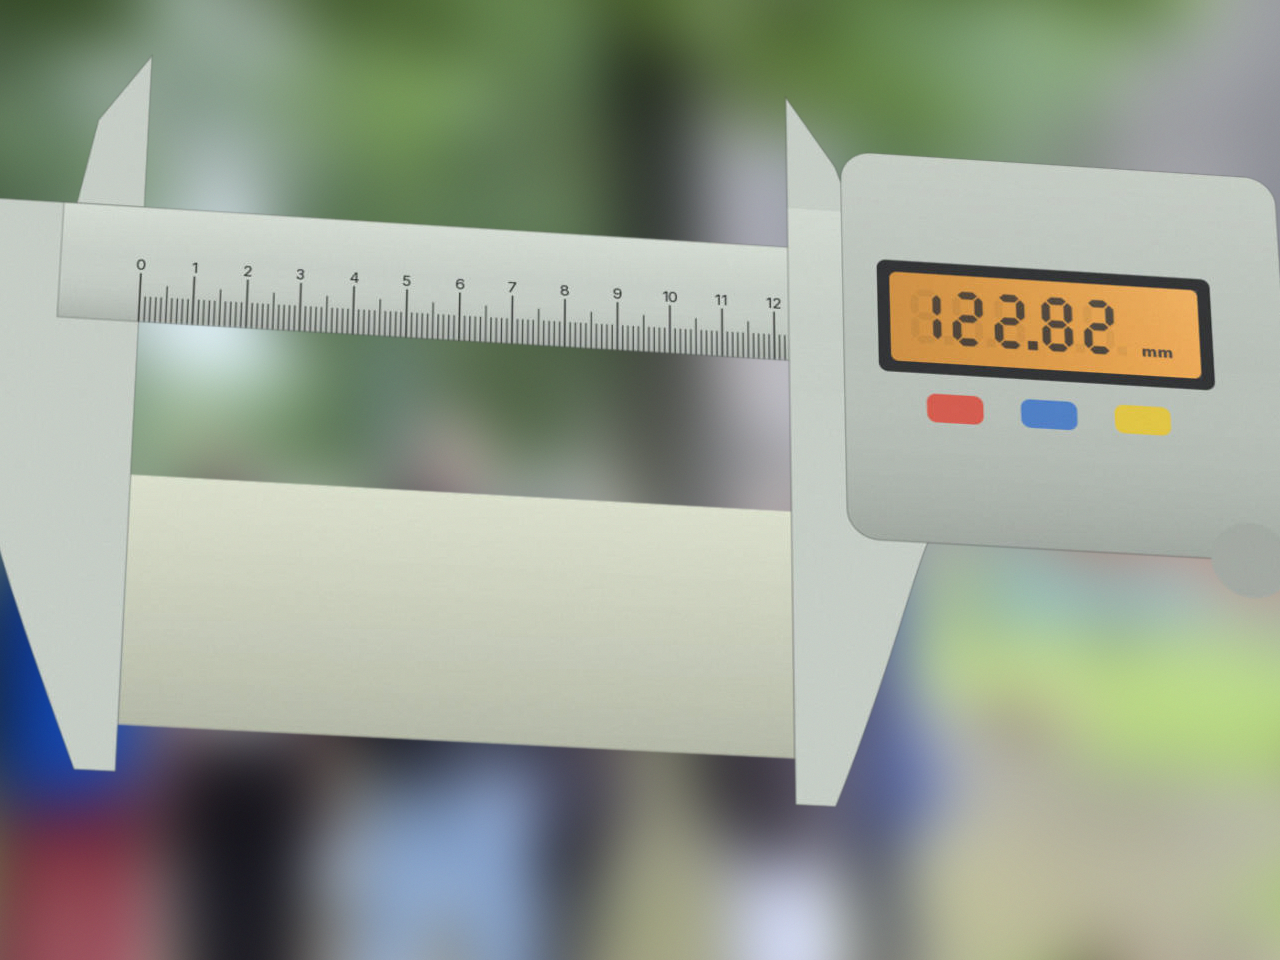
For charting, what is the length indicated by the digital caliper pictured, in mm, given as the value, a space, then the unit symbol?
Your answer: 122.82 mm
